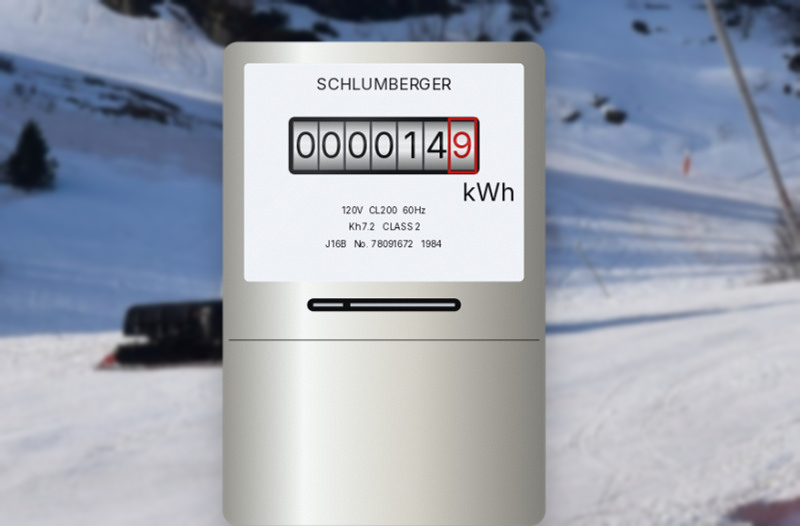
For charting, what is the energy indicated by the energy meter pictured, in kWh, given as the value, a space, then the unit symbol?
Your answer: 14.9 kWh
